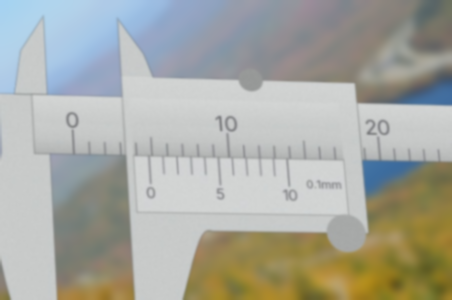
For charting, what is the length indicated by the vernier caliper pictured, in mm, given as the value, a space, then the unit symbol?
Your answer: 4.8 mm
